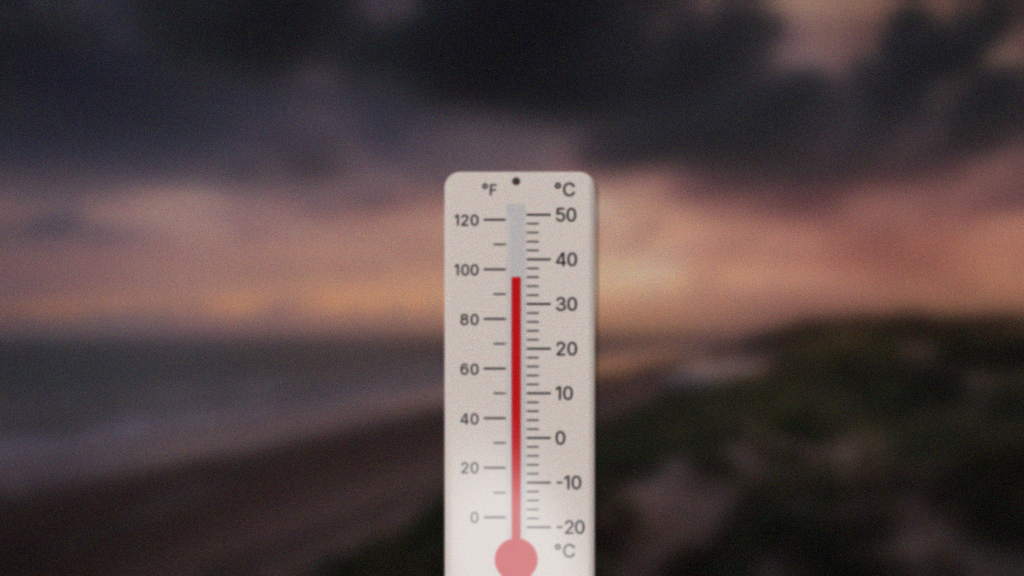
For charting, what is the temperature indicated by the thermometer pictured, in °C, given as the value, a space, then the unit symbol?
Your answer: 36 °C
